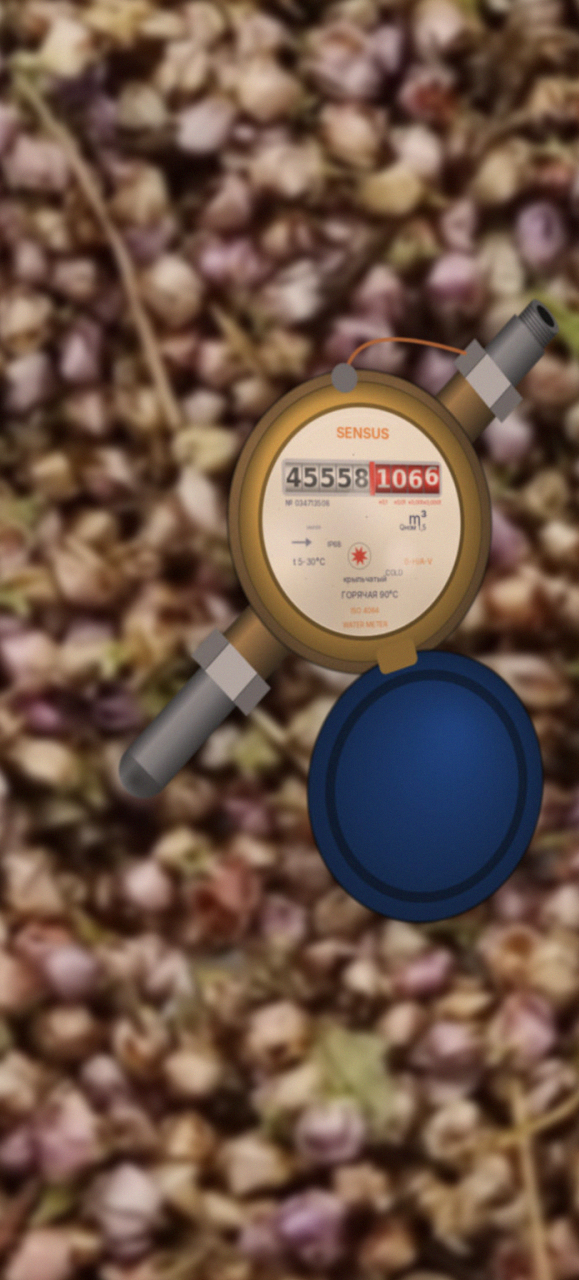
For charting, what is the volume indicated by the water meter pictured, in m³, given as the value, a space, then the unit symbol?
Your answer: 45558.1066 m³
